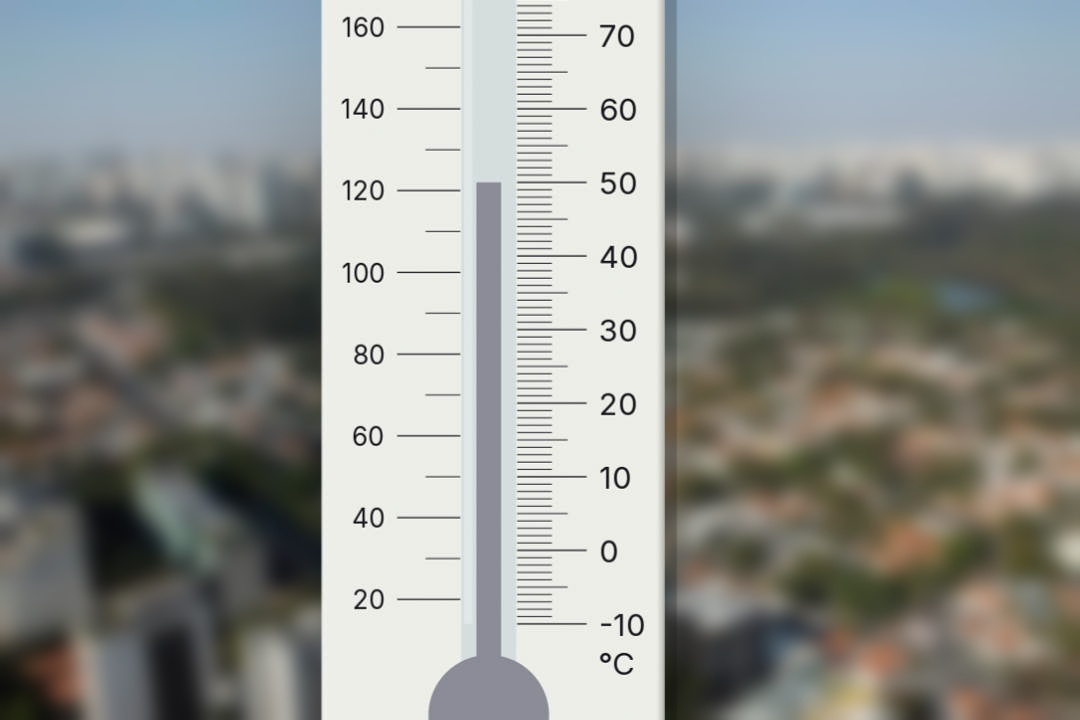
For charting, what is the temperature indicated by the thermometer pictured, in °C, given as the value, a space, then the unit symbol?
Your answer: 50 °C
